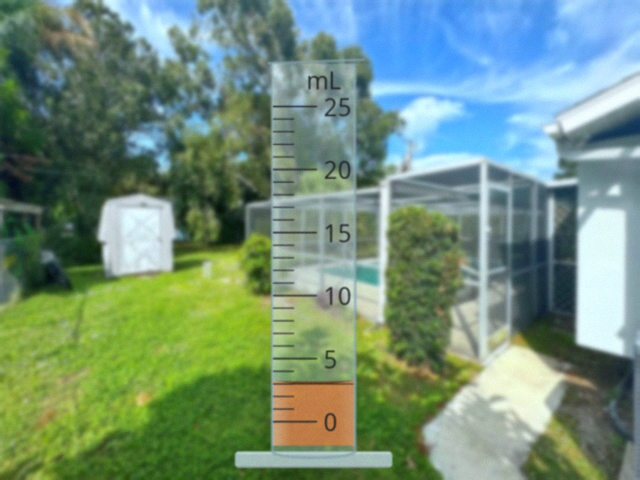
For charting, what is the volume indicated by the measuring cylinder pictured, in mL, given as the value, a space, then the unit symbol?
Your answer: 3 mL
